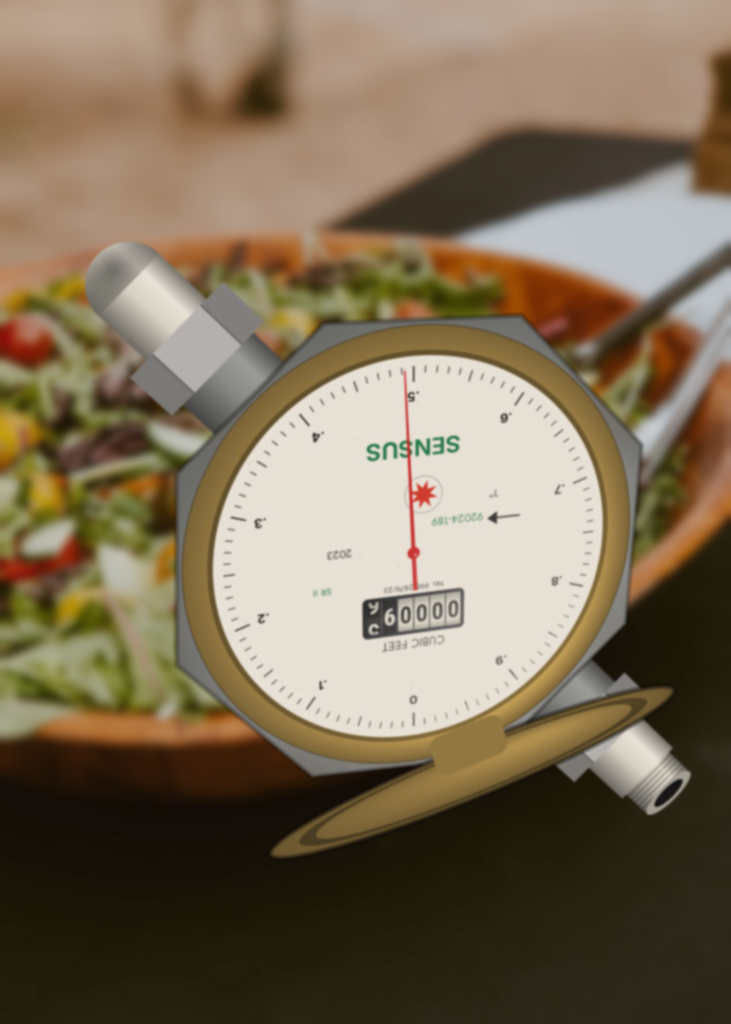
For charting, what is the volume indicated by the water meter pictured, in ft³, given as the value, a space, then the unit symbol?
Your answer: 95.49 ft³
